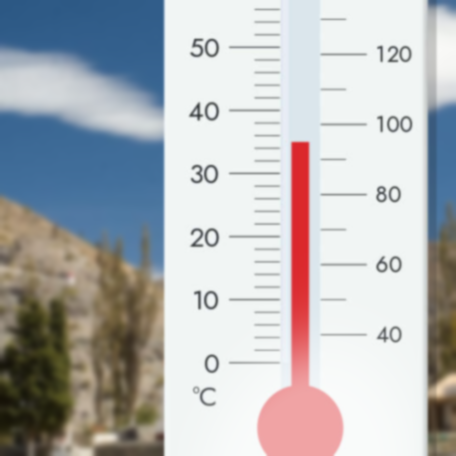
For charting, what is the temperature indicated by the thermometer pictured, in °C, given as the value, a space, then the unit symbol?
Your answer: 35 °C
